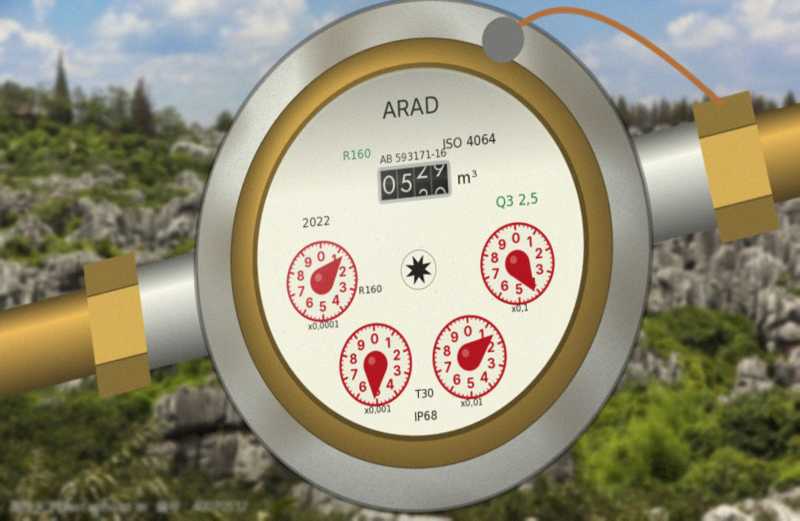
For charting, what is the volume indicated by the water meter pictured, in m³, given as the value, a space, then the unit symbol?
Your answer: 529.4151 m³
